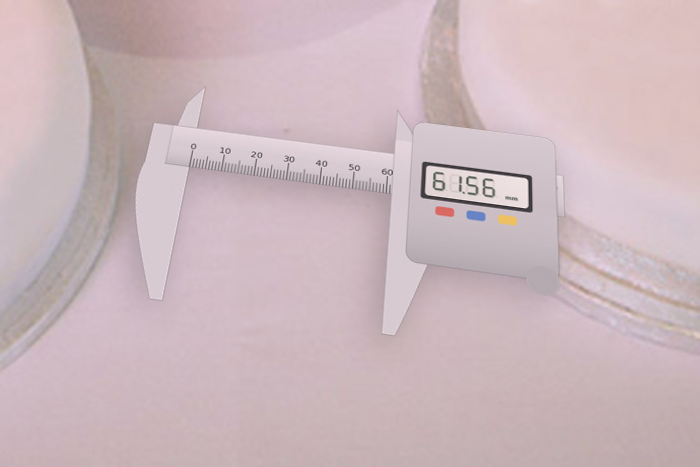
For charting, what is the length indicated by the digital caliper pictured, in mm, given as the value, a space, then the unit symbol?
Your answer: 61.56 mm
